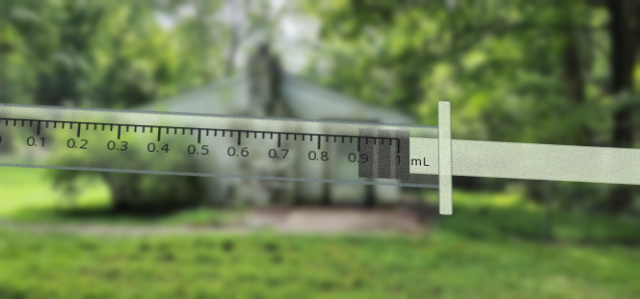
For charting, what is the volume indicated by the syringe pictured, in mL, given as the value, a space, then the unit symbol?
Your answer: 0.9 mL
